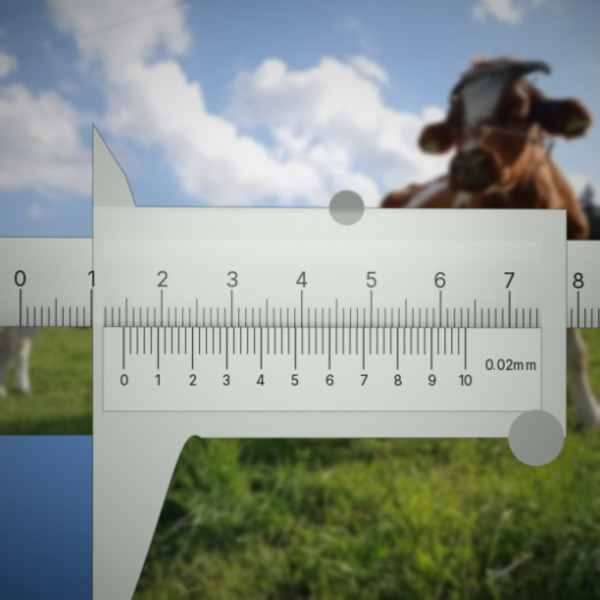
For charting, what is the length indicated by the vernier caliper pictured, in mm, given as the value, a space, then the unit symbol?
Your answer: 14.6 mm
